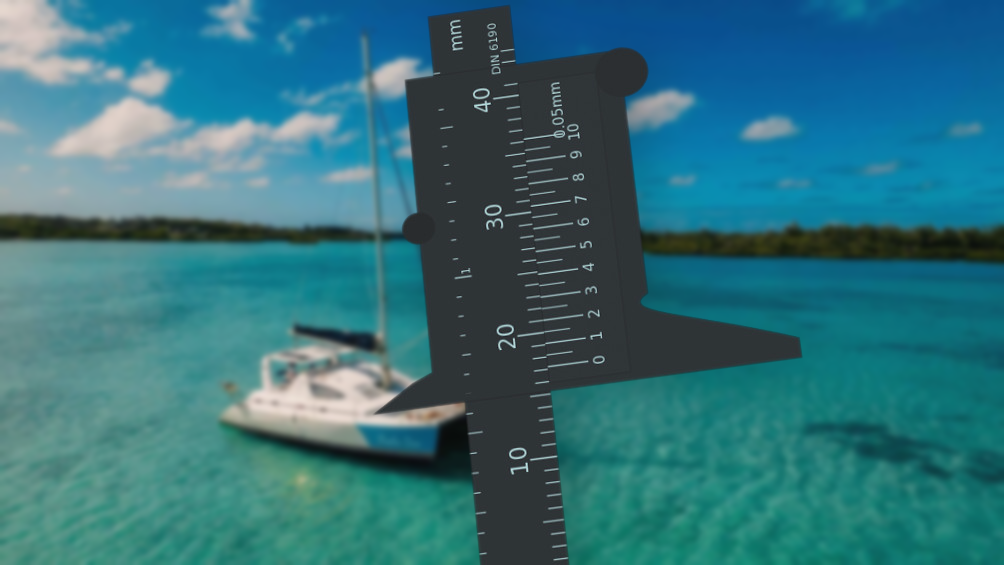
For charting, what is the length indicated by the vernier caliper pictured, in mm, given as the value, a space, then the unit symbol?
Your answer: 17.2 mm
